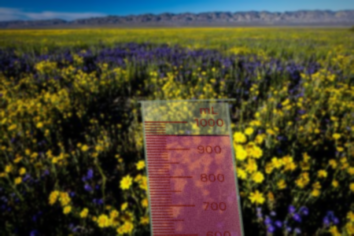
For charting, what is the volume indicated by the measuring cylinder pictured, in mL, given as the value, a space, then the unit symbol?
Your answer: 950 mL
